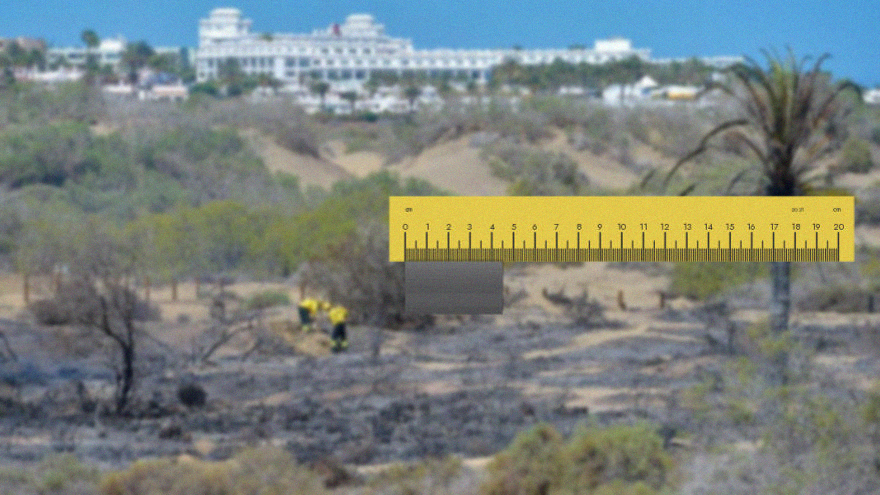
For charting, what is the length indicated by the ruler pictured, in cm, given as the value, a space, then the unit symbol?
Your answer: 4.5 cm
